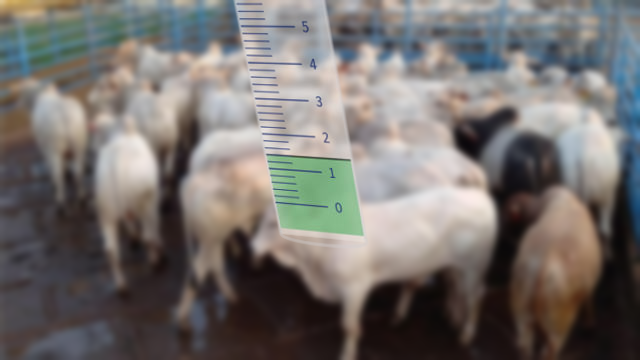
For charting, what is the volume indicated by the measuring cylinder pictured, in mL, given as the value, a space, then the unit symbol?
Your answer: 1.4 mL
